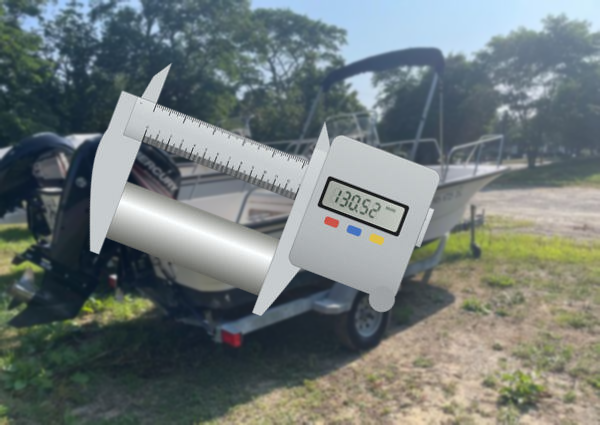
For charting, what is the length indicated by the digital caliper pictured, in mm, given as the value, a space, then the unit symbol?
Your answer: 130.52 mm
